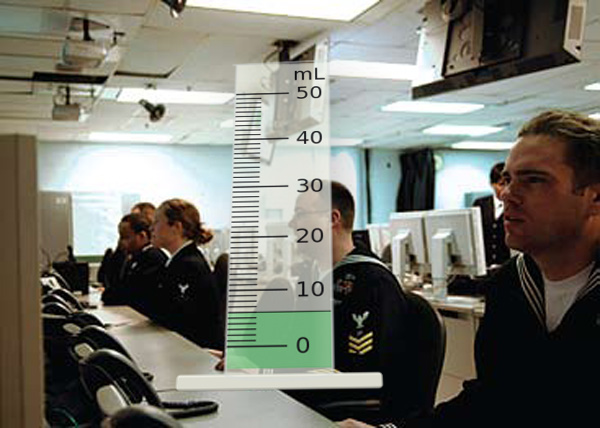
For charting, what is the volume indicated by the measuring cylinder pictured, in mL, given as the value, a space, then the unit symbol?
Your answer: 6 mL
